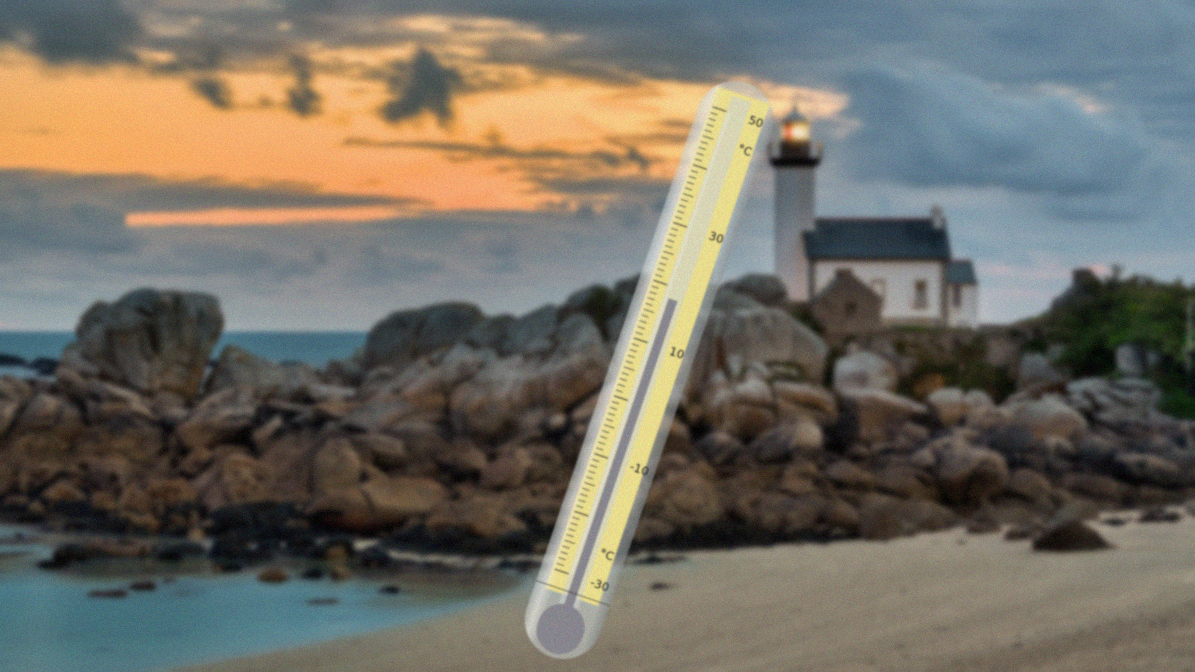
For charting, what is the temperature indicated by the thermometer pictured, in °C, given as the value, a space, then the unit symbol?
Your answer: 18 °C
